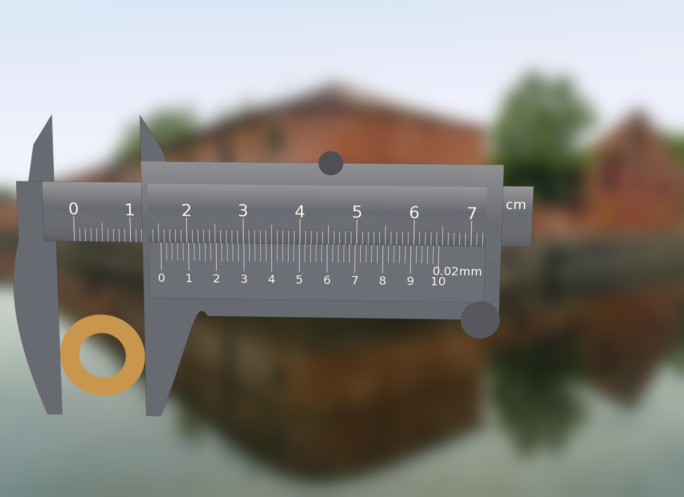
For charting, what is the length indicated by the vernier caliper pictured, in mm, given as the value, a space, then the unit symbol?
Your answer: 15.4 mm
